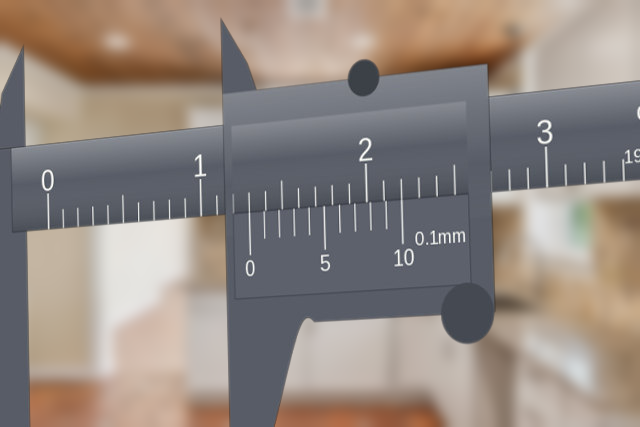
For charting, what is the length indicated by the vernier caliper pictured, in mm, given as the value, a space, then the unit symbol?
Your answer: 13.0 mm
